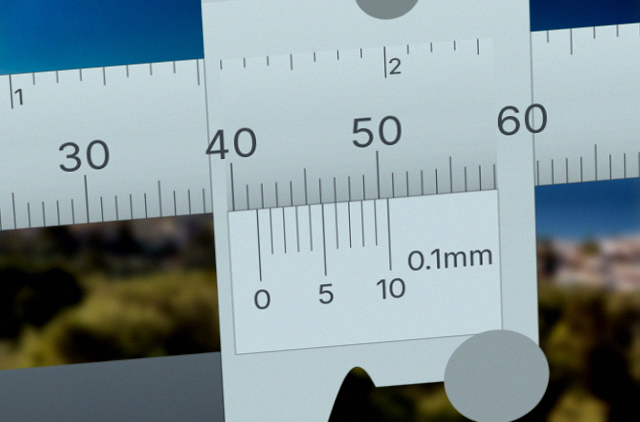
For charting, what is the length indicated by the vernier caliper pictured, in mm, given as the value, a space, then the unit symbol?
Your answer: 41.6 mm
